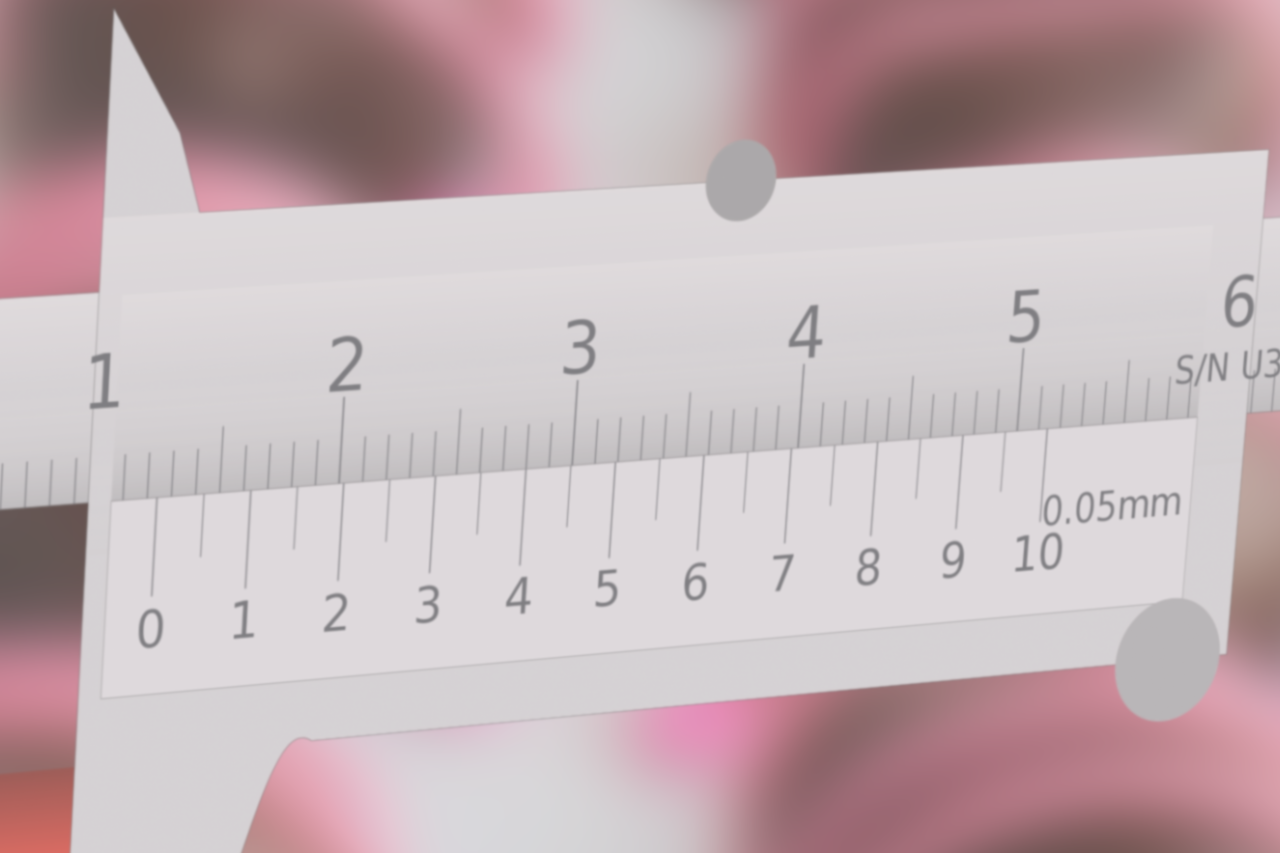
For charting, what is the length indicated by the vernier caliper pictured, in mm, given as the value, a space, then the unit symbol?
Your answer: 12.4 mm
